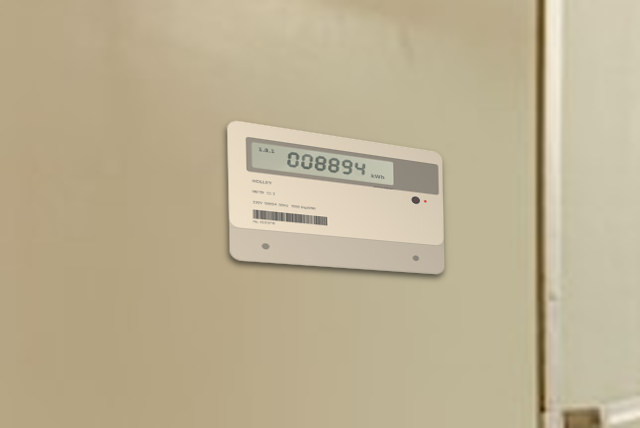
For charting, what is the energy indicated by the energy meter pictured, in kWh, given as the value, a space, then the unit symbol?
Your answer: 8894 kWh
